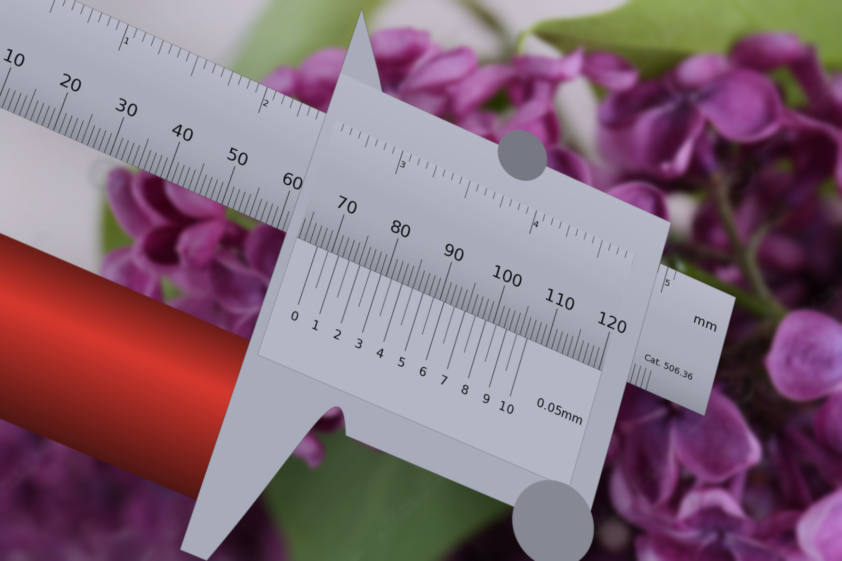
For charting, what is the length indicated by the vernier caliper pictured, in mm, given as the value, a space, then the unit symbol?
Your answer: 67.4 mm
